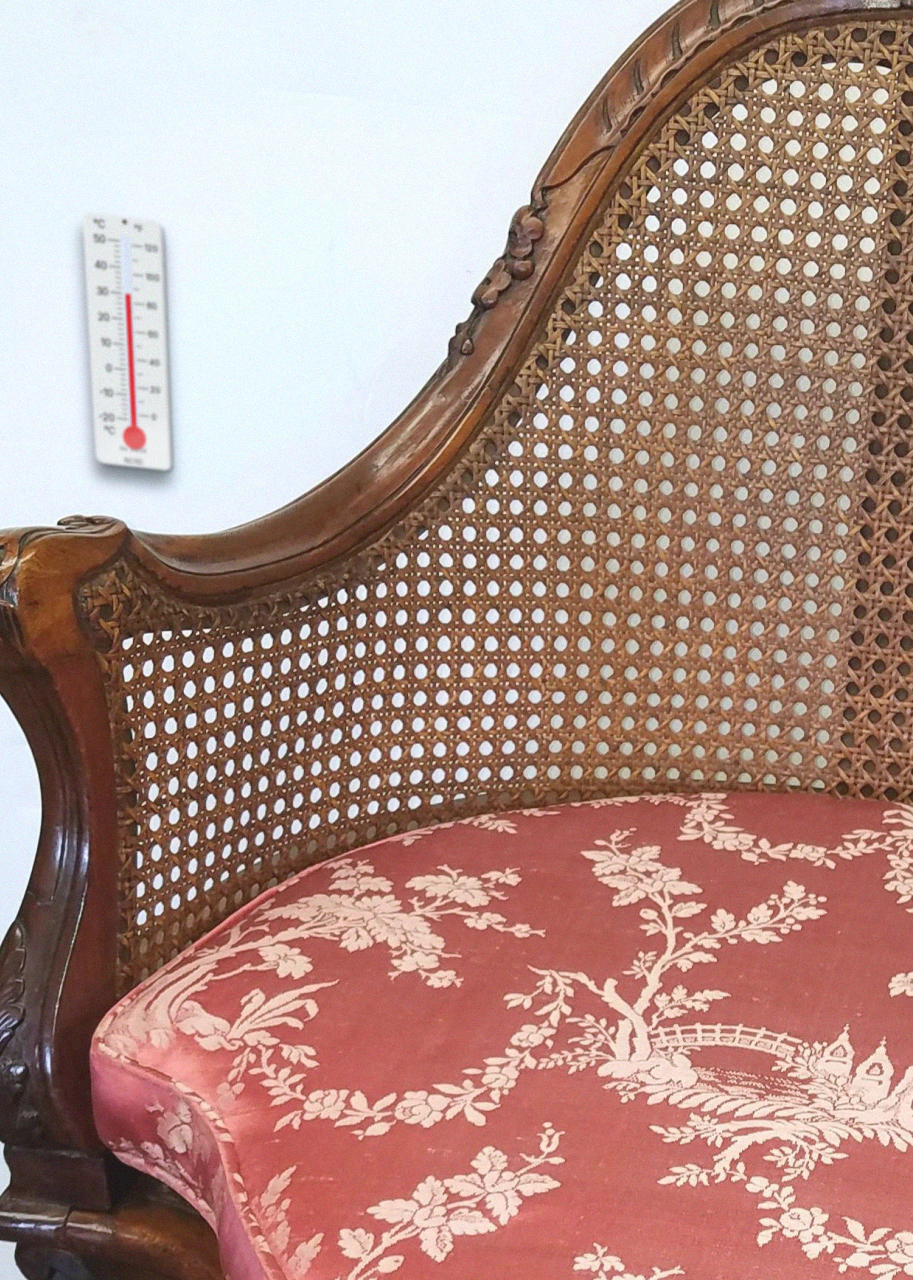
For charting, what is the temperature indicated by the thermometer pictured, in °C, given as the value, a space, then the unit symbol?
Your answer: 30 °C
